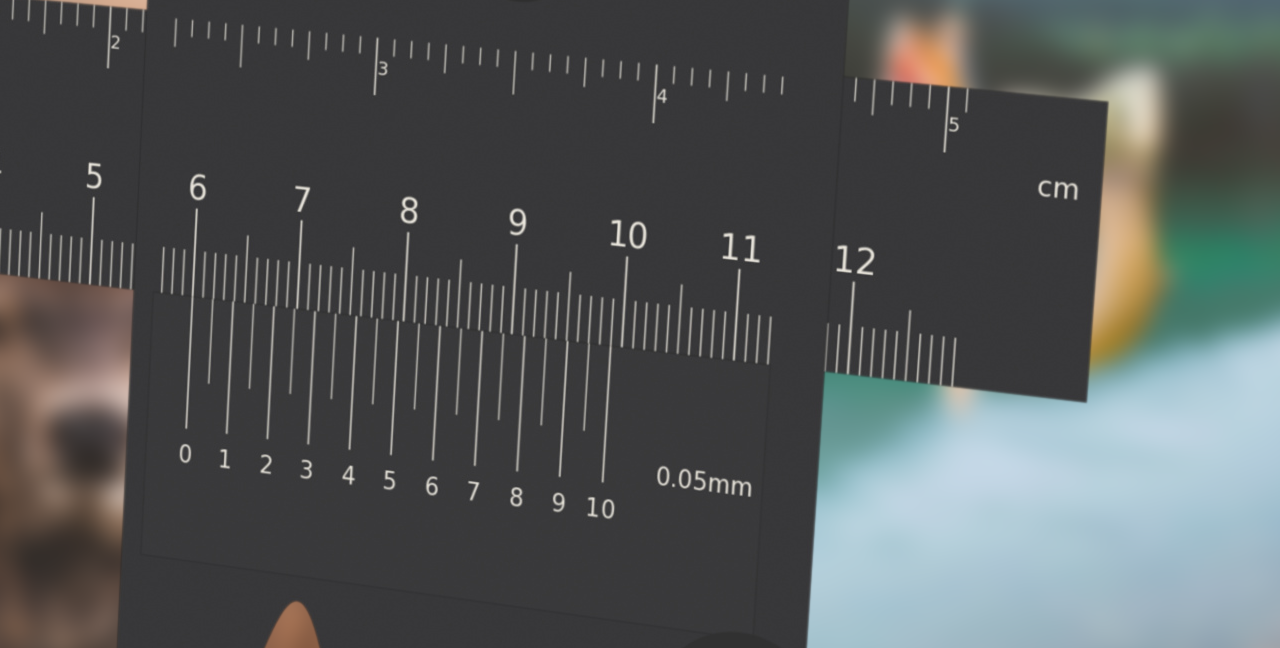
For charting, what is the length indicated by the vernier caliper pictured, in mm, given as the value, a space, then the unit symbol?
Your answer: 60.0 mm
